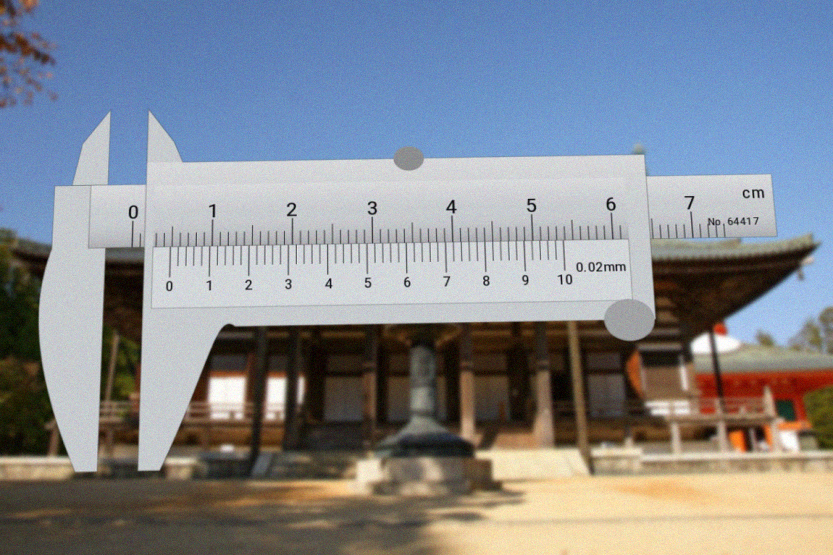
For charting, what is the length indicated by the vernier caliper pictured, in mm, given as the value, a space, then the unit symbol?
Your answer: 4.8 mm
